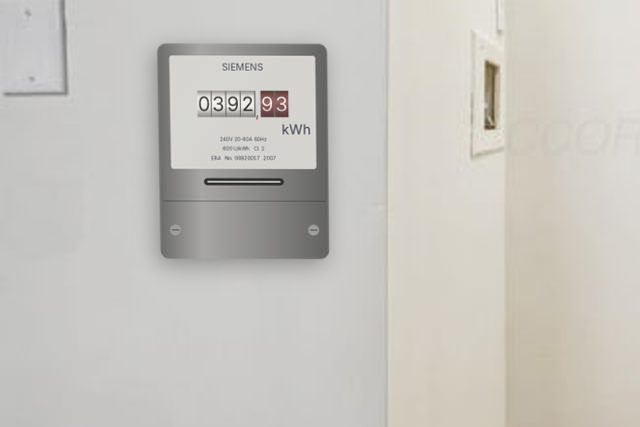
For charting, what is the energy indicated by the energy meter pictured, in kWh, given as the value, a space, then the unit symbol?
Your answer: 392.93 kWh
